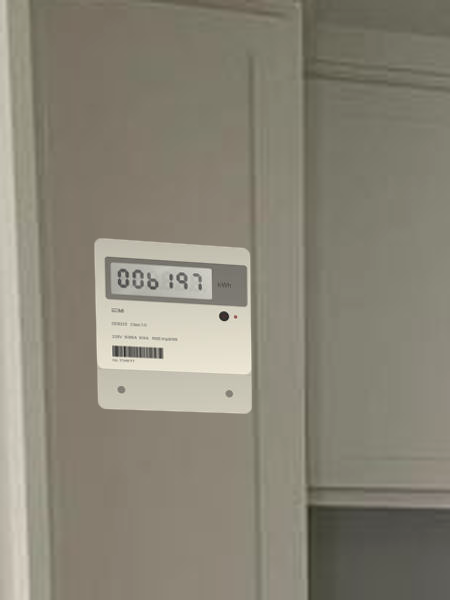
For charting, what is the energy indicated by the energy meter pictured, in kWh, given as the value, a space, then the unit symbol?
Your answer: 6197 kWh
